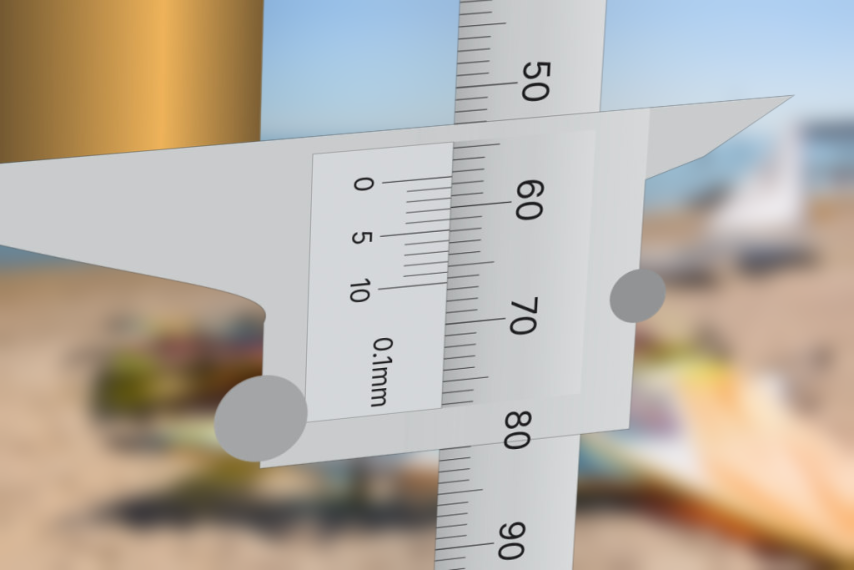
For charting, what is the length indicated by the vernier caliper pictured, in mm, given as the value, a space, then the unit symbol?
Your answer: 57.4 mm
